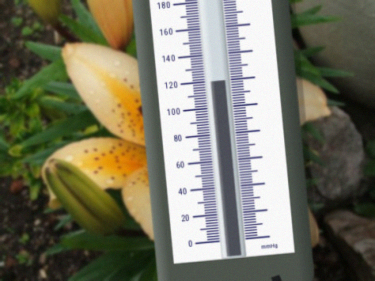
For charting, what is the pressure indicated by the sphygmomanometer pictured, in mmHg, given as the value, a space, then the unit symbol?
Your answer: 120 mmHg
